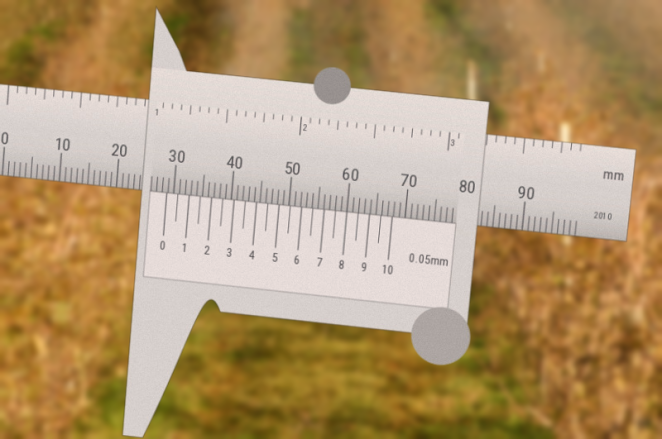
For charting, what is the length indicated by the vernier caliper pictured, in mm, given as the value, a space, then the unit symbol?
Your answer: 28.8 mm
